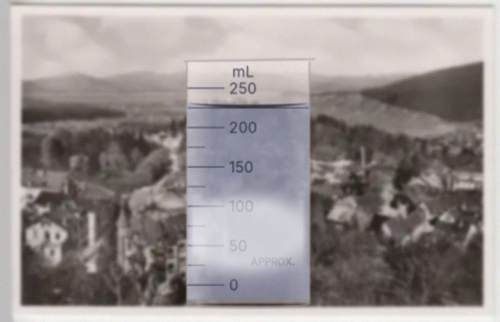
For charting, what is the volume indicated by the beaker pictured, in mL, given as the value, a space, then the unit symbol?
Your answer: 225 mL
